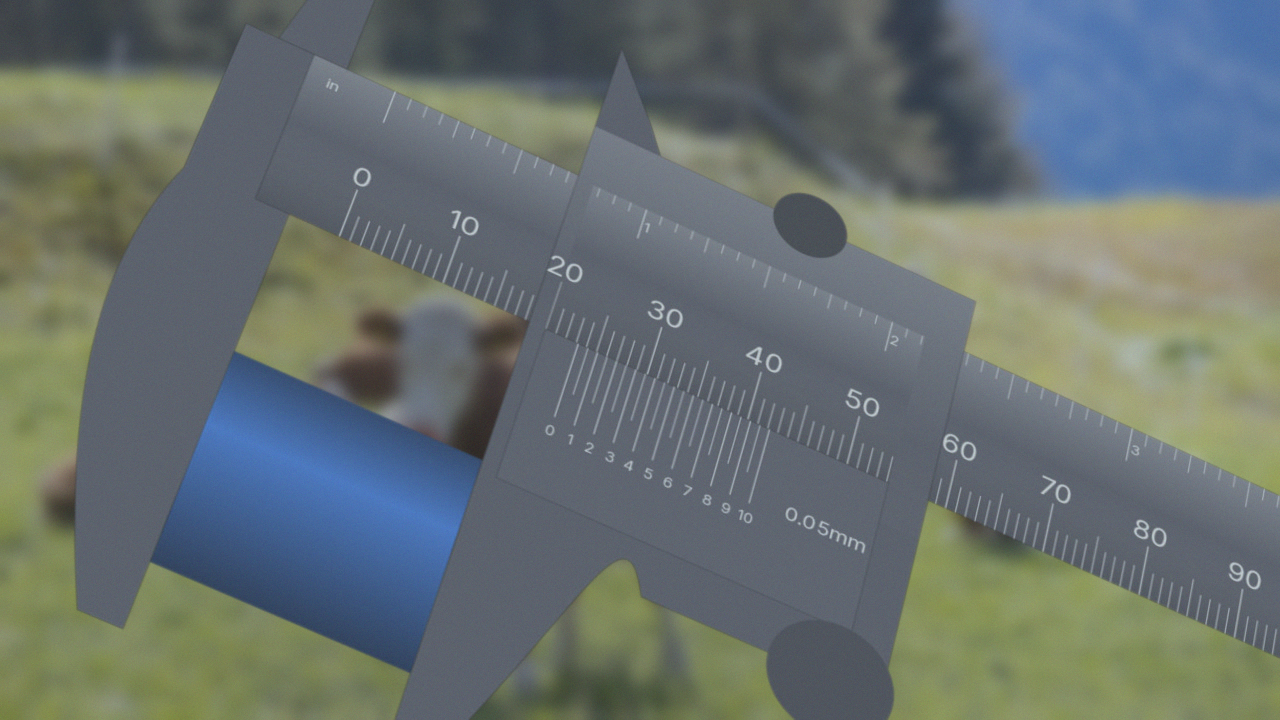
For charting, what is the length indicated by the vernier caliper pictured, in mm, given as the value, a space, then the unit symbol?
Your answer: 23.2 mm
